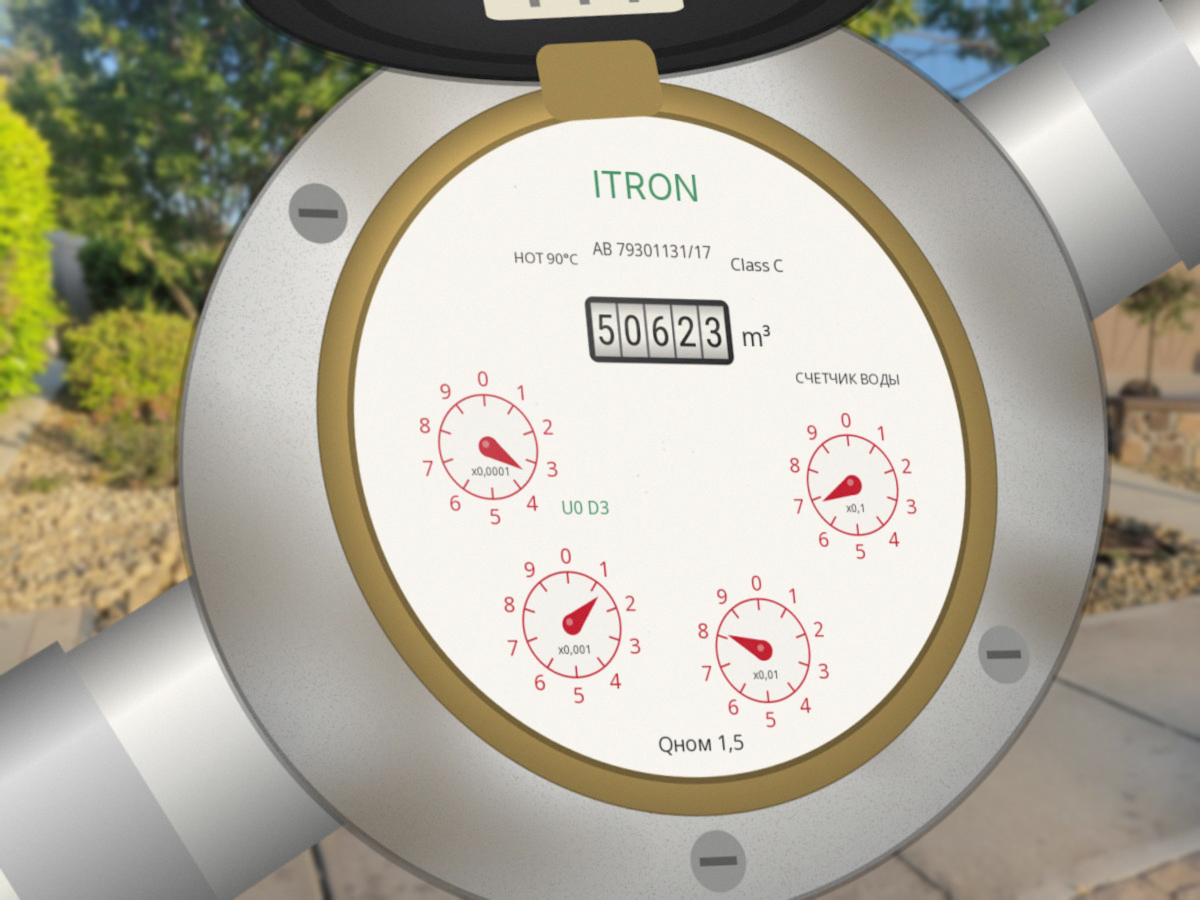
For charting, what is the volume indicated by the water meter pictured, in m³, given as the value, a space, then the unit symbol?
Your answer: 50623.6813 m³
